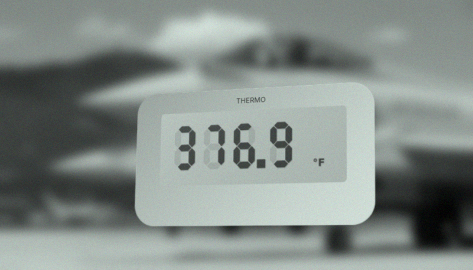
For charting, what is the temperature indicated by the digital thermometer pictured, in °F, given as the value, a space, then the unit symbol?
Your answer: 376.9 °F
